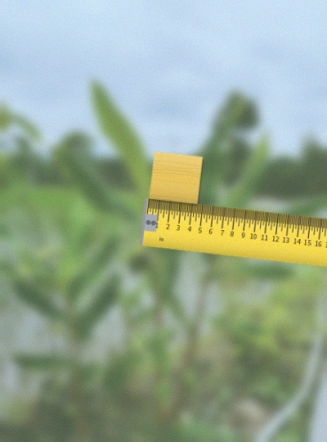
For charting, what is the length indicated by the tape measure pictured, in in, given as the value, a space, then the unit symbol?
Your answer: 4.5 in
